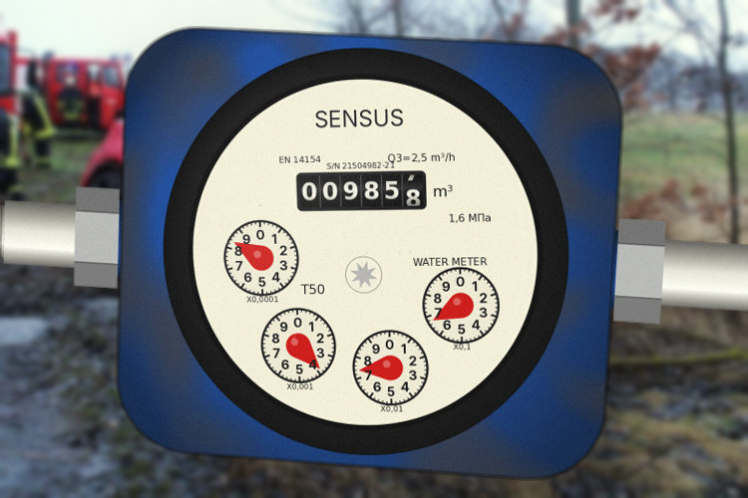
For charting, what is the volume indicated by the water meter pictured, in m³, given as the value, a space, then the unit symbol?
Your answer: 9857.6738 m³
